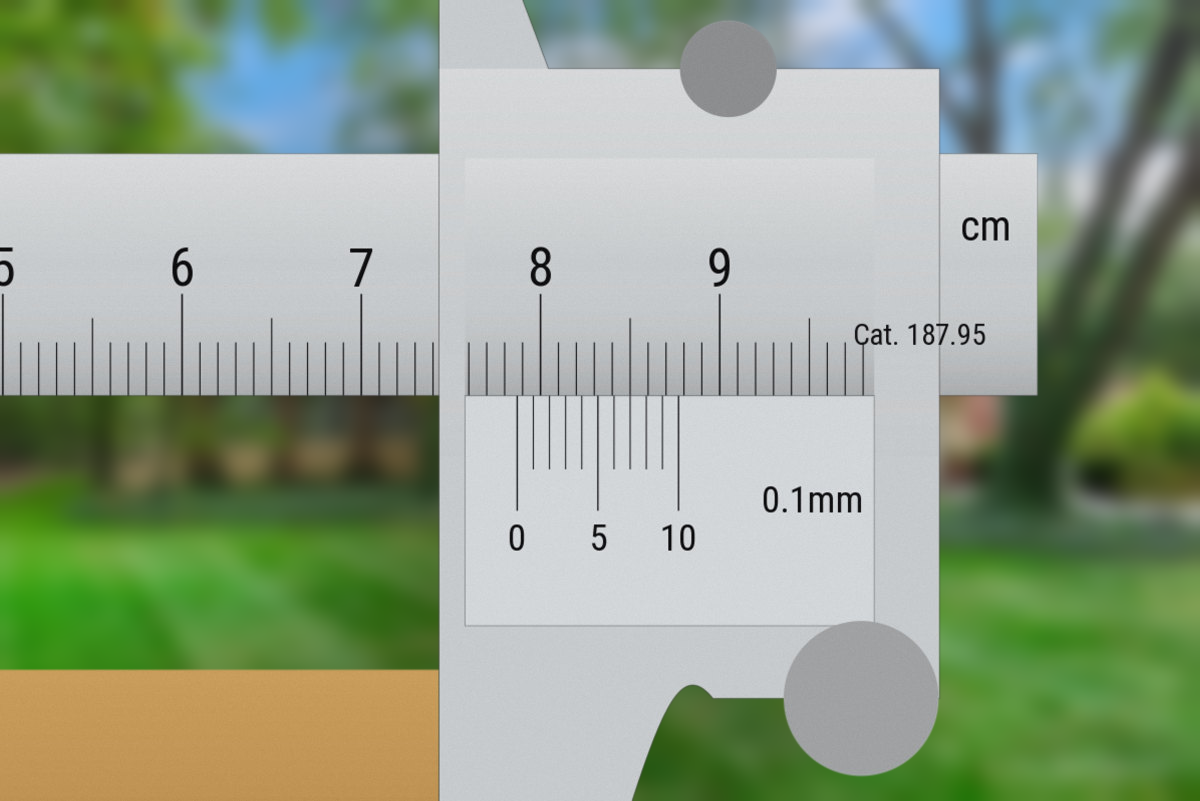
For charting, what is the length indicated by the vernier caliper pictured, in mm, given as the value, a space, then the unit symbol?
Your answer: 78.7 mm
